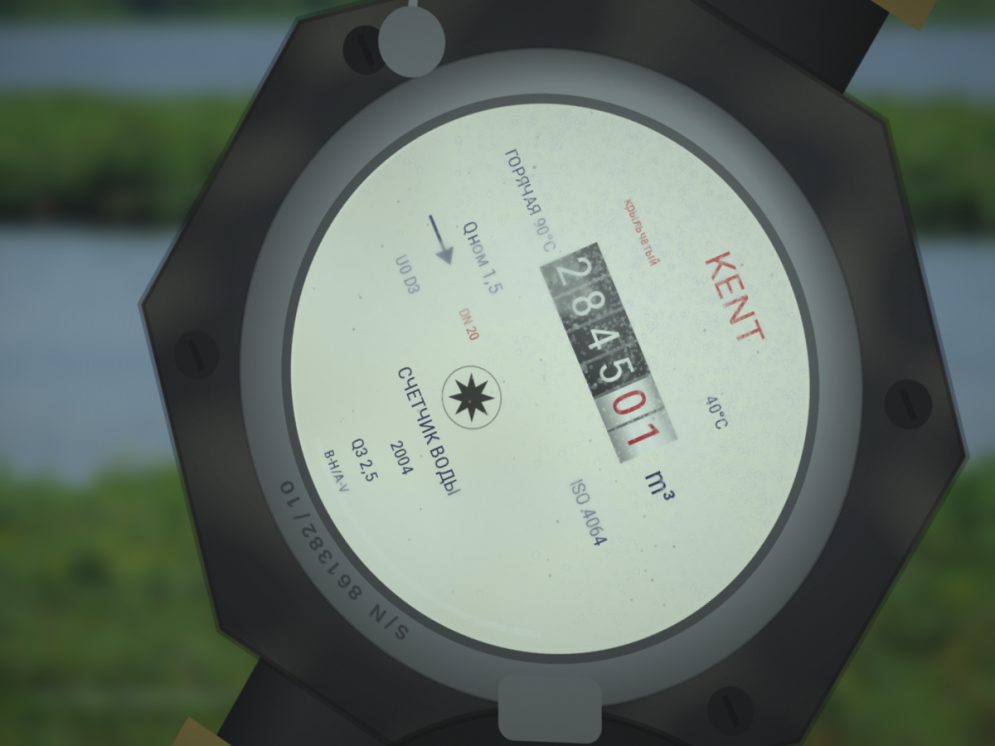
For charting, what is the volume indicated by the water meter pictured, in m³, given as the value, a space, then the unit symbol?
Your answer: 2845.01 m³
